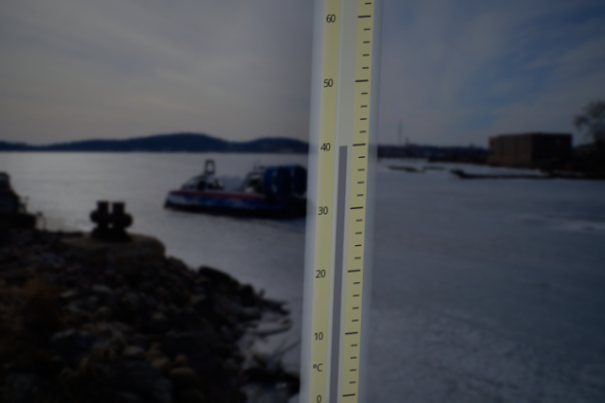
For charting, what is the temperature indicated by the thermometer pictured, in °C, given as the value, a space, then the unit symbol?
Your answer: 40 °C
